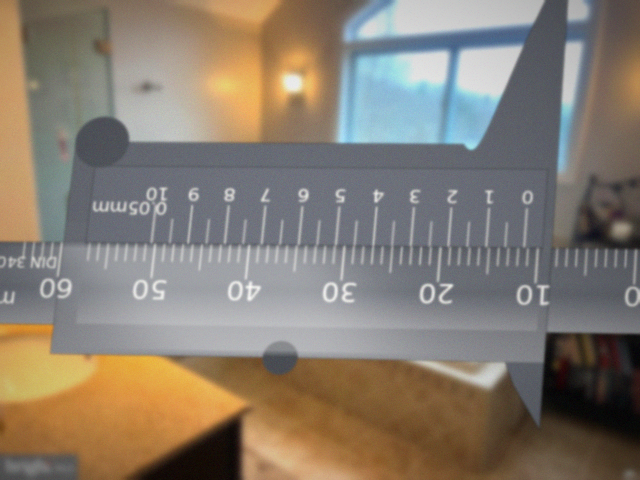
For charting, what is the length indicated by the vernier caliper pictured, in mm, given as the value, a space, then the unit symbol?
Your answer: 11.4 mm
